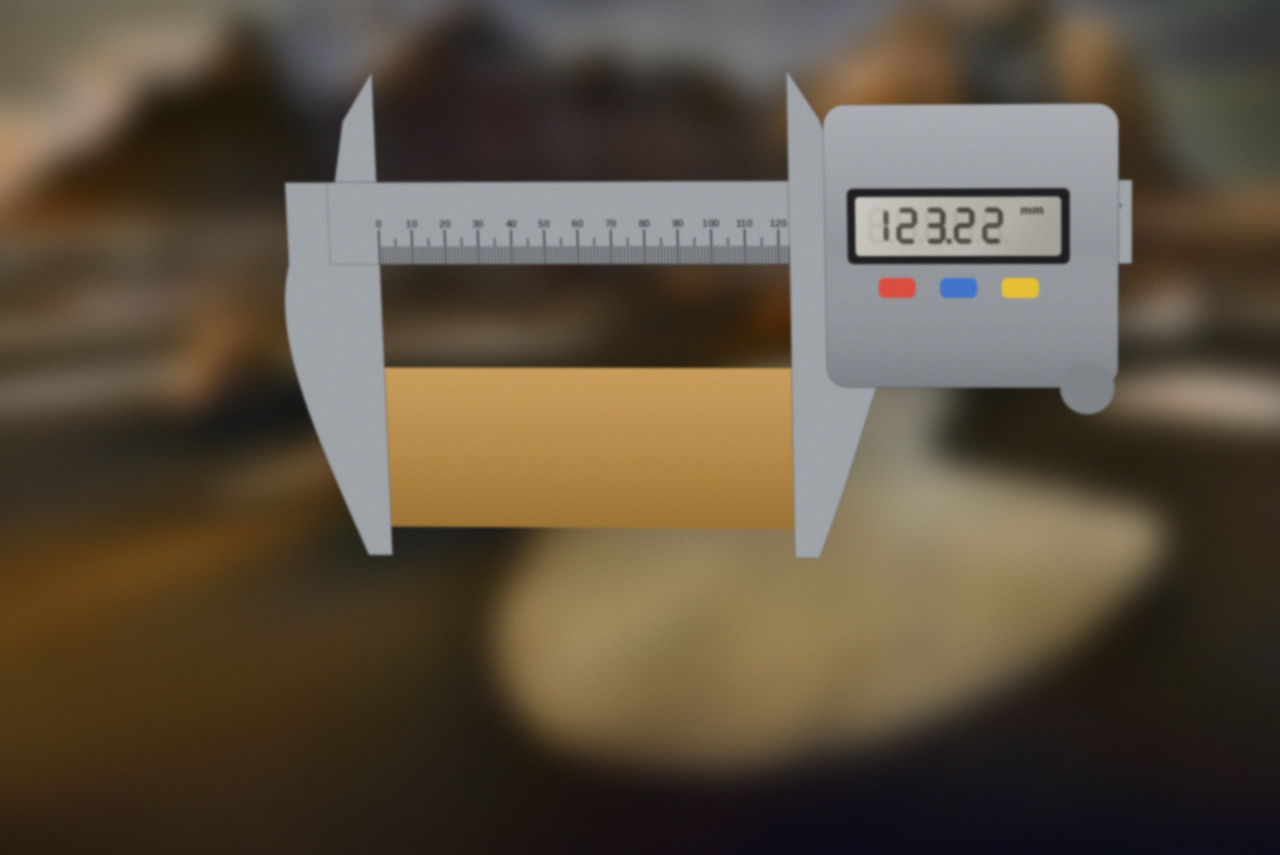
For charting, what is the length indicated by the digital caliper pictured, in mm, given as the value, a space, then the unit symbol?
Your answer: 123.22 mm
